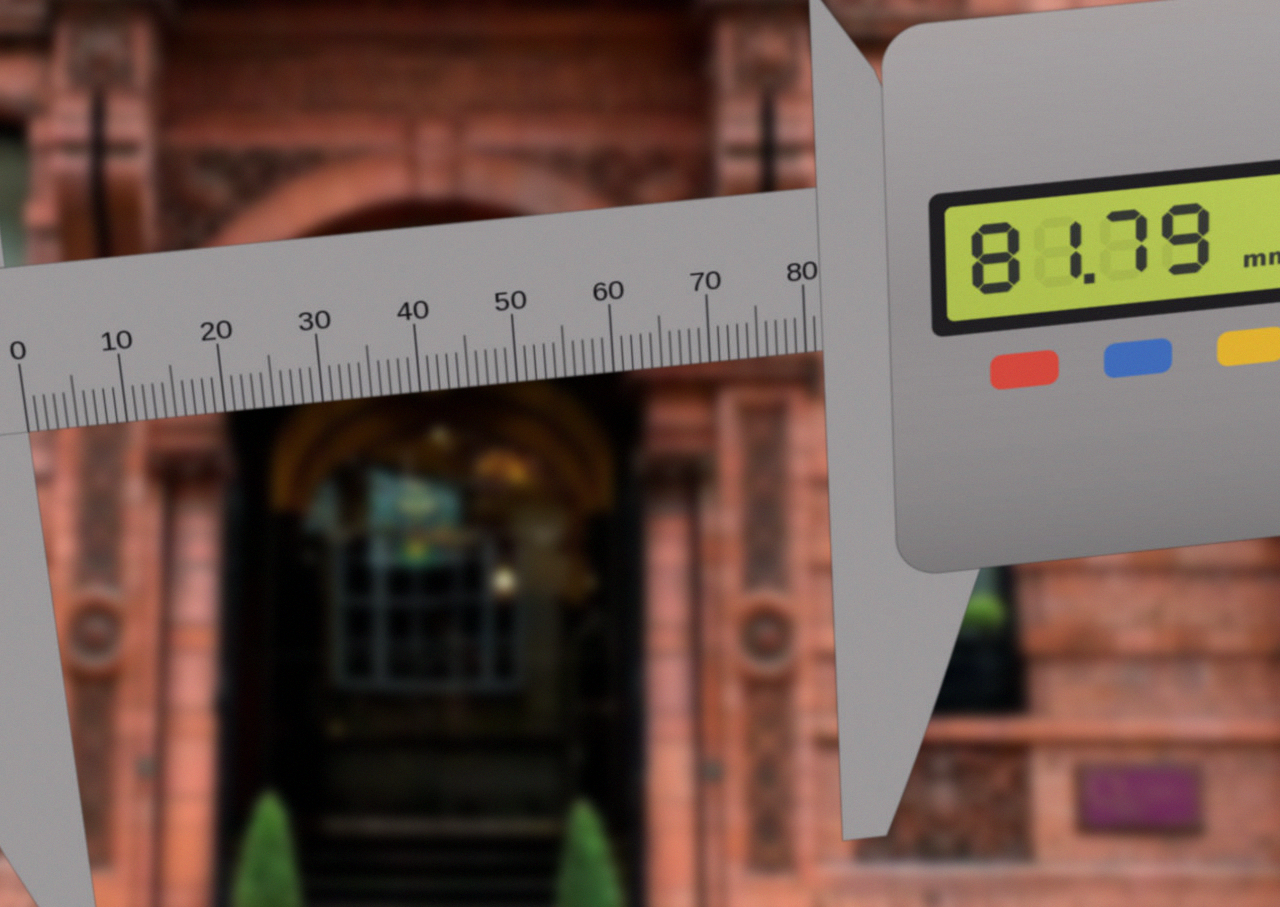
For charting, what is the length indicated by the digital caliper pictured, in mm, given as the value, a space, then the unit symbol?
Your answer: 81.79 mm
